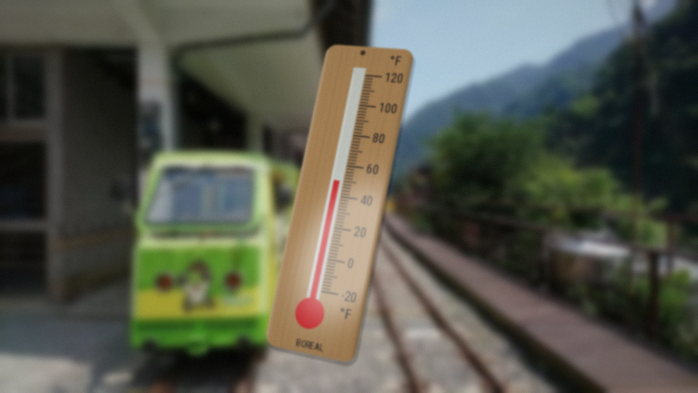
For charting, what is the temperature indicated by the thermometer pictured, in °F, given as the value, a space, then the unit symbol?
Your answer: 50 °F
